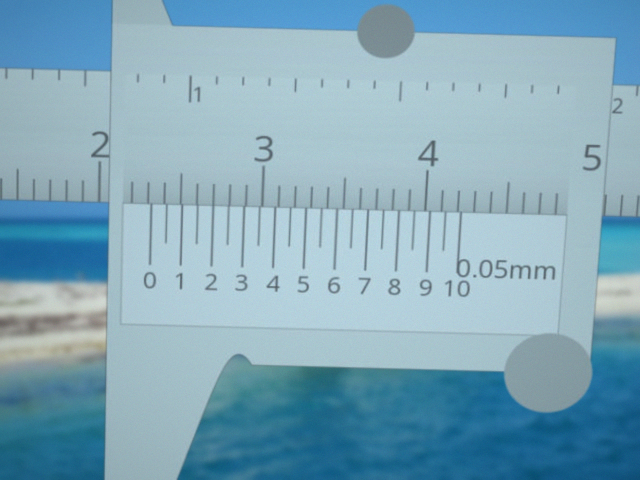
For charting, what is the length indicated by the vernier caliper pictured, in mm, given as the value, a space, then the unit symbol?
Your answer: 23.2 mm
